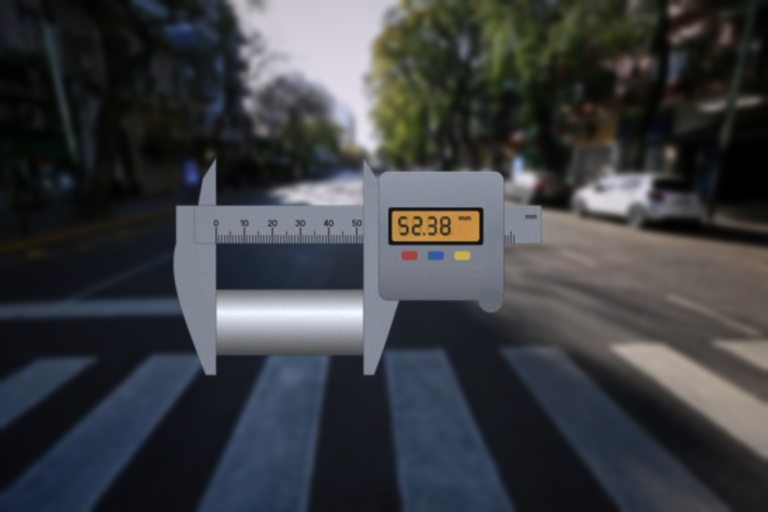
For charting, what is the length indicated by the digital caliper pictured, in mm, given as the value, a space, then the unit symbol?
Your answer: 52.38 mm
